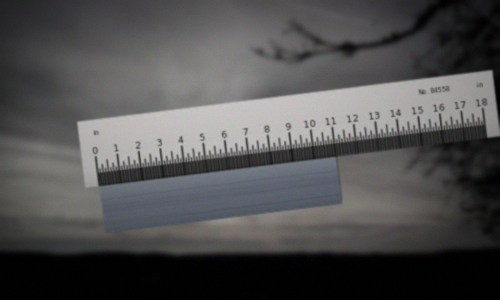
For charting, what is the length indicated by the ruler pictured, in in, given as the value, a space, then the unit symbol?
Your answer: 11 in
